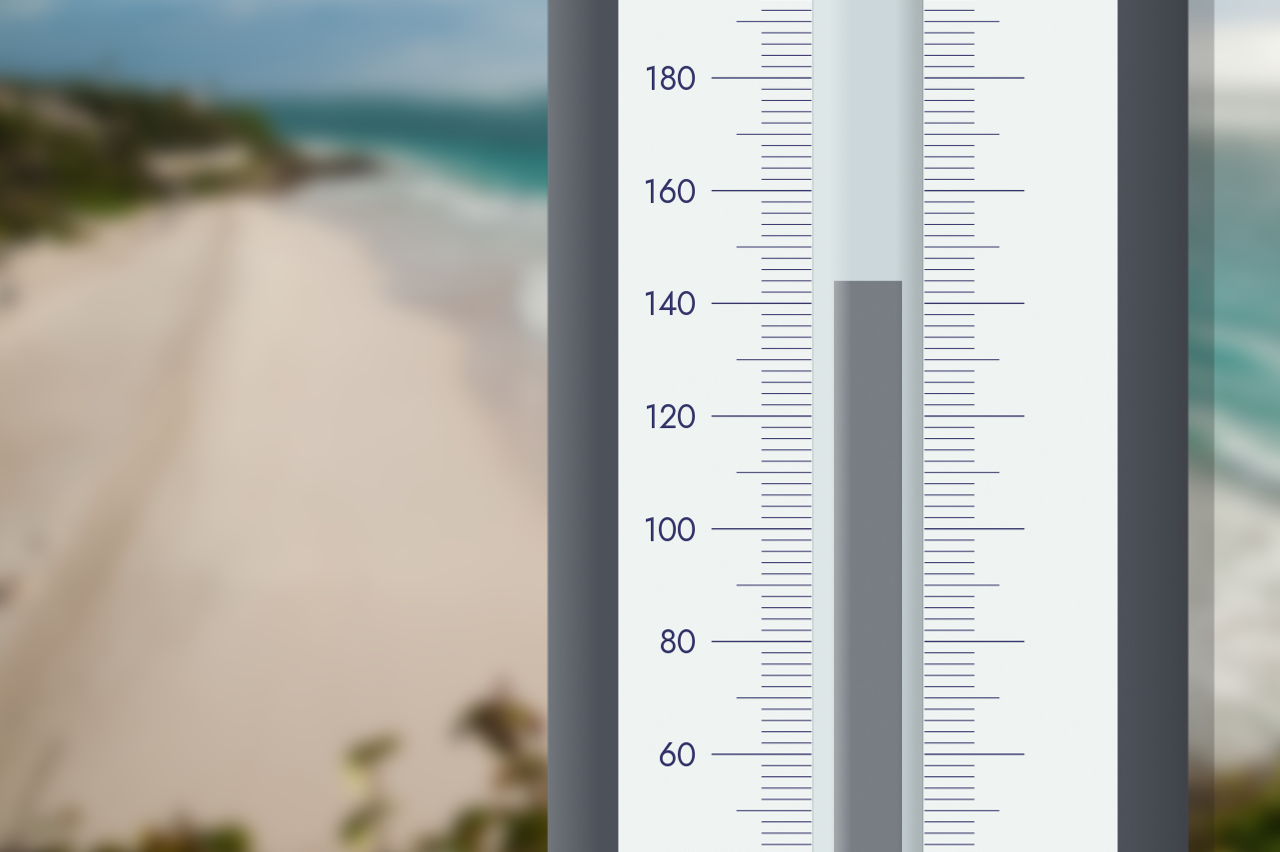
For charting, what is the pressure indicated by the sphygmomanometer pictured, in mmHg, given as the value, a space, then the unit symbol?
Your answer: 144 mmHg
